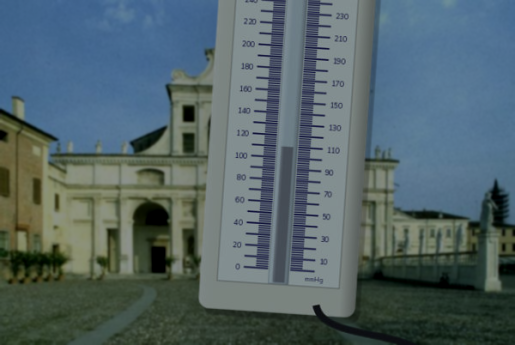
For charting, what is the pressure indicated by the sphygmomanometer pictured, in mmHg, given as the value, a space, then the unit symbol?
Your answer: 110 mmHg
